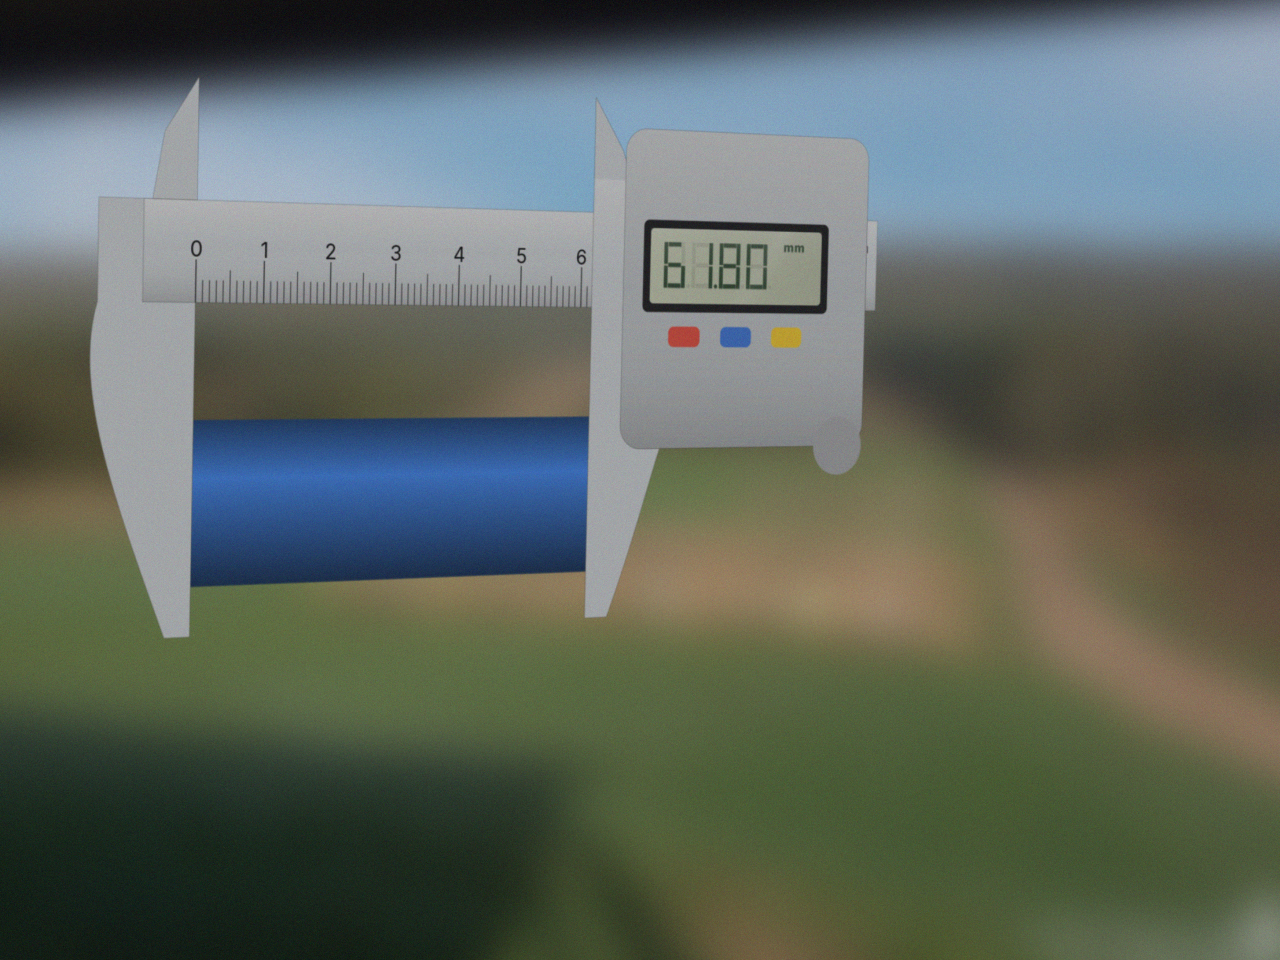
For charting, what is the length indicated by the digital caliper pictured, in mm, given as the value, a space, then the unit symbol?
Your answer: 61.80 mm
